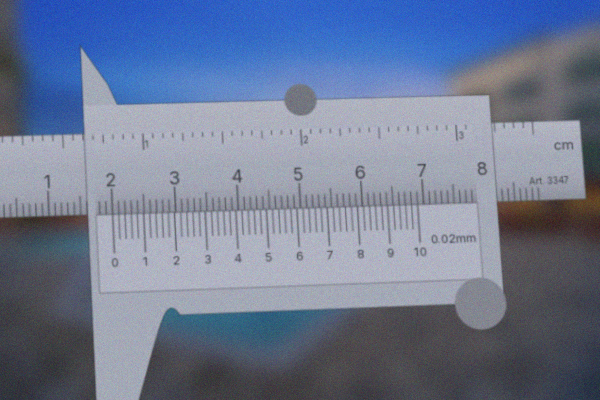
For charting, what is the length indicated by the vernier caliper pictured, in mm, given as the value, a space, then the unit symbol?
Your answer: 20.0 mm
